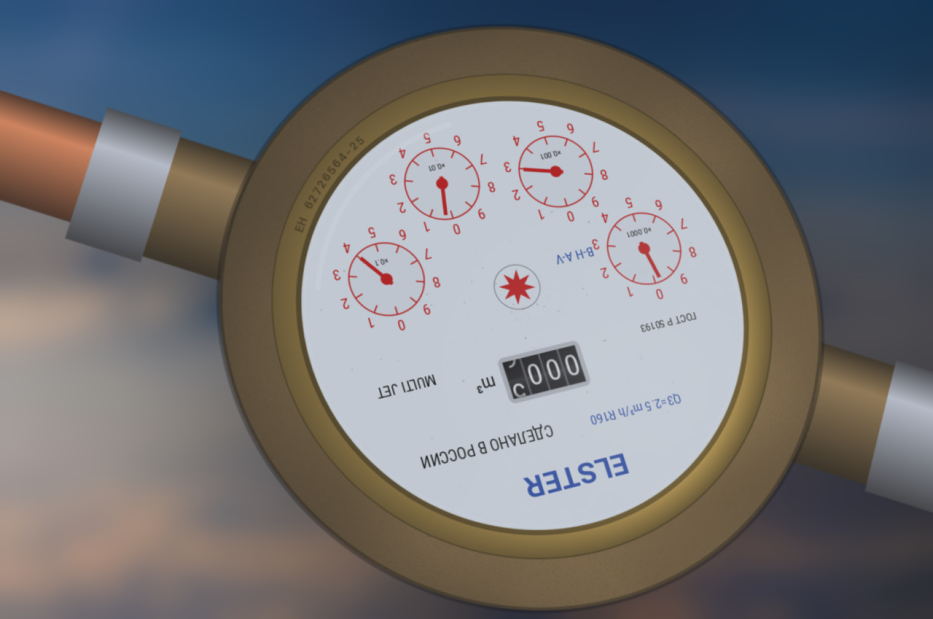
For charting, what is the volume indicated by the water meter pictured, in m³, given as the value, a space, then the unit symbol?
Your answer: 5.4029 m³
